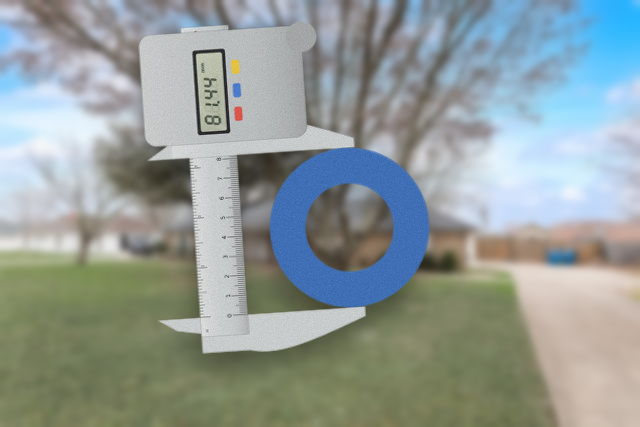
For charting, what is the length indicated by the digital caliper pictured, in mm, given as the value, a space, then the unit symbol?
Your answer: 81.44 mm
